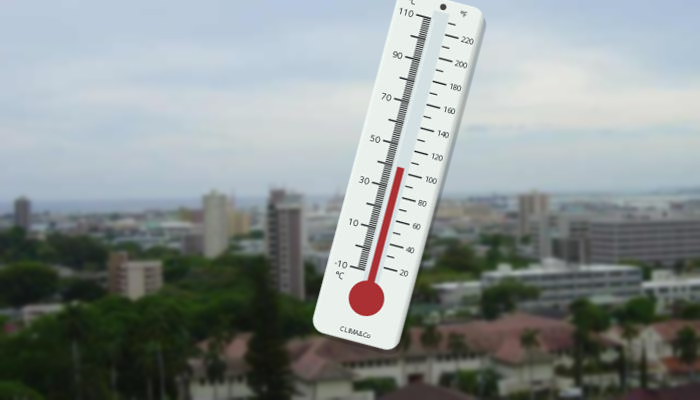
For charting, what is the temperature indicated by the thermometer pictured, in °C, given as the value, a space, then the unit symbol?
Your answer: 40 °C
